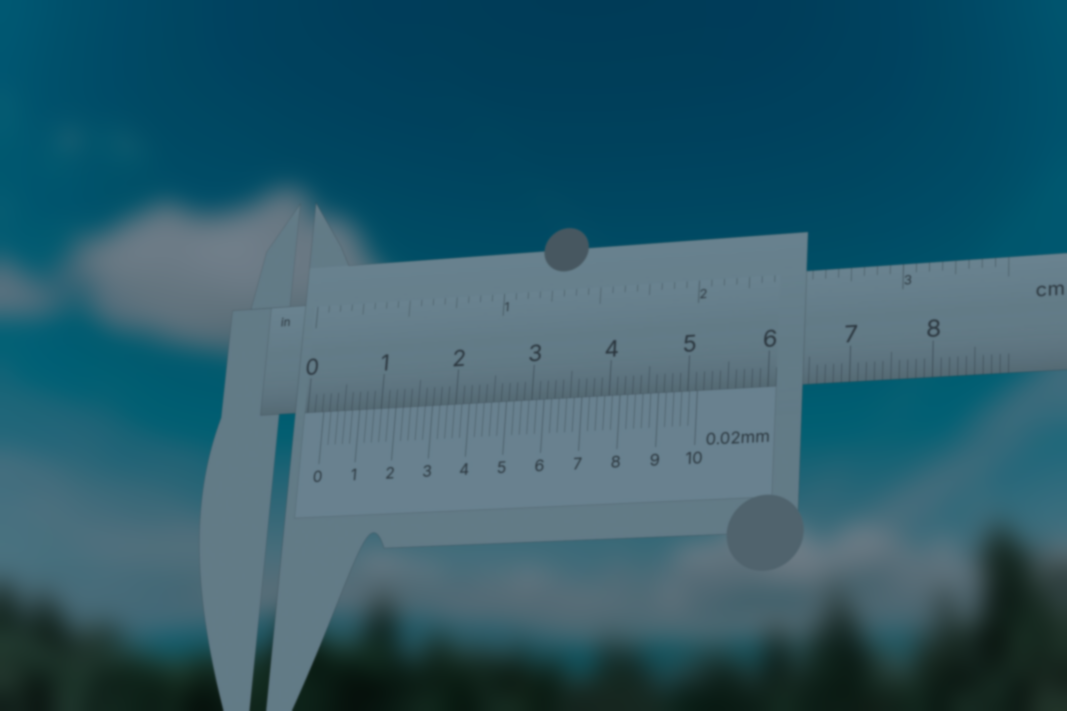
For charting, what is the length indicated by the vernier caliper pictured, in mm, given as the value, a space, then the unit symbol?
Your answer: 2.2 mm
